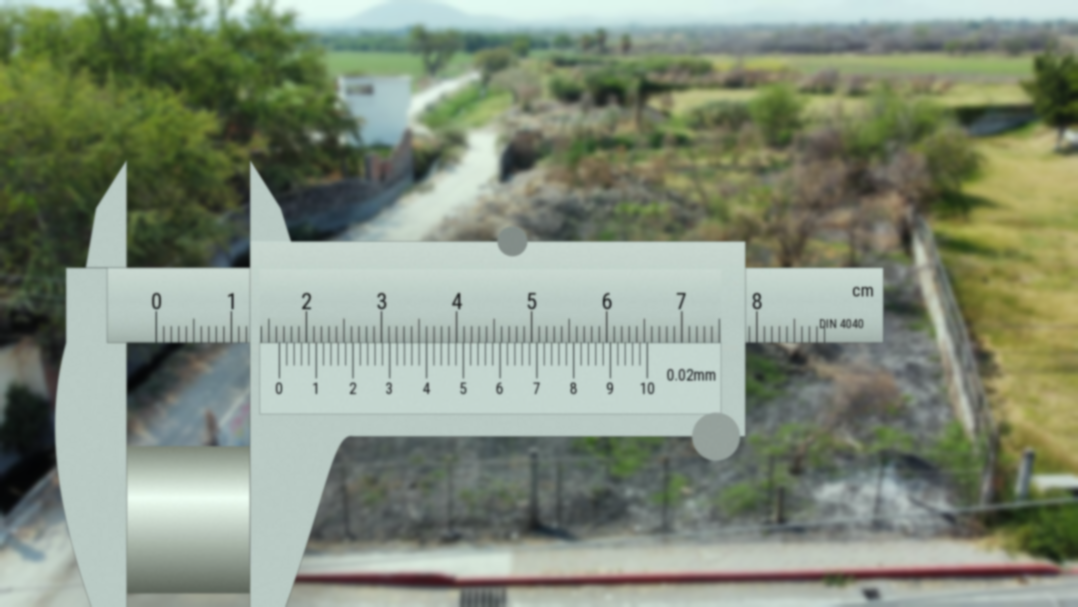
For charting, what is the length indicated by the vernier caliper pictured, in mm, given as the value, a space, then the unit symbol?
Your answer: 16.4 mm
